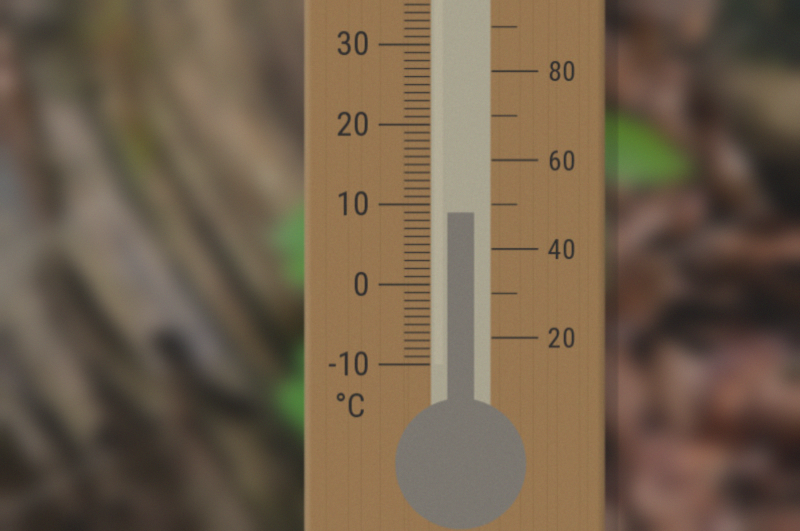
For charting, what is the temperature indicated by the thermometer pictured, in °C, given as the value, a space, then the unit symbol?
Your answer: 9 °C
